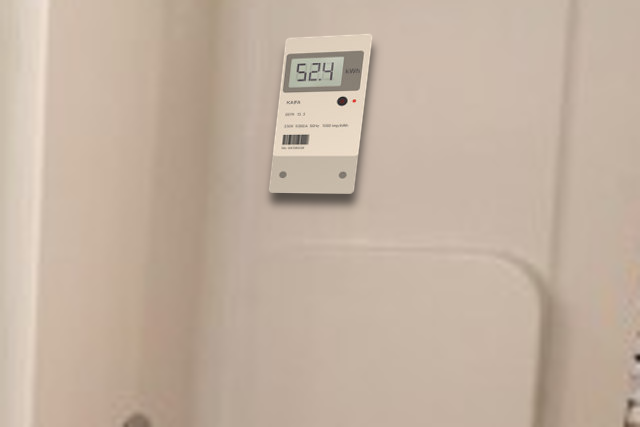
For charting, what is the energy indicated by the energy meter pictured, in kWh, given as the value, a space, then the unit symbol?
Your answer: 52.4 kWh
